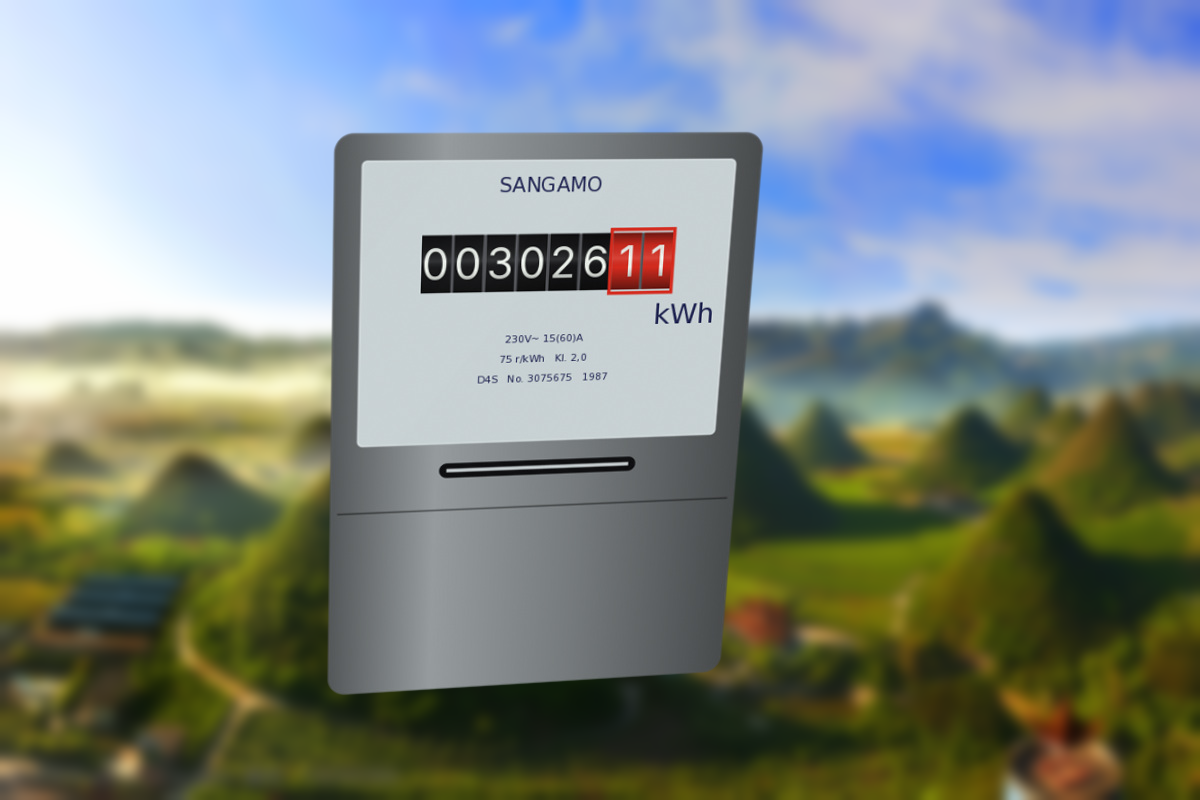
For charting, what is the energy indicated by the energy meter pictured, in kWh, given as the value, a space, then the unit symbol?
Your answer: 3026.11 kWh
